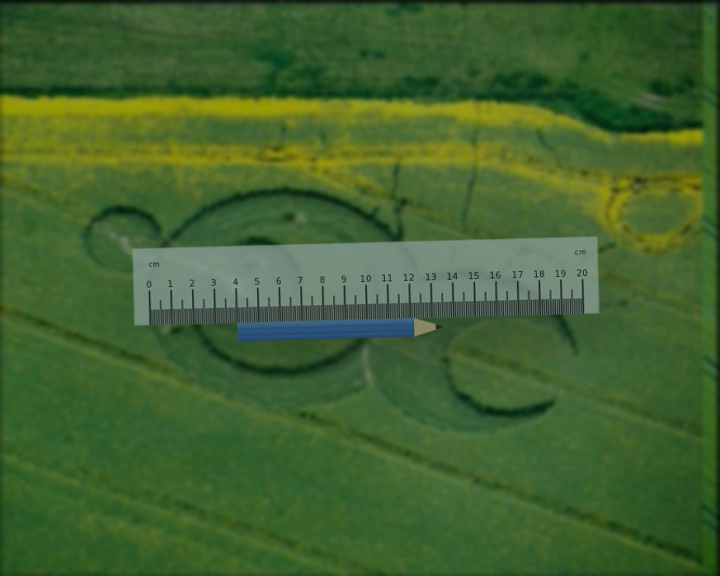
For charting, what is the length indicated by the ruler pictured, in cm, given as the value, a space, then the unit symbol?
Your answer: 9.5 cm
